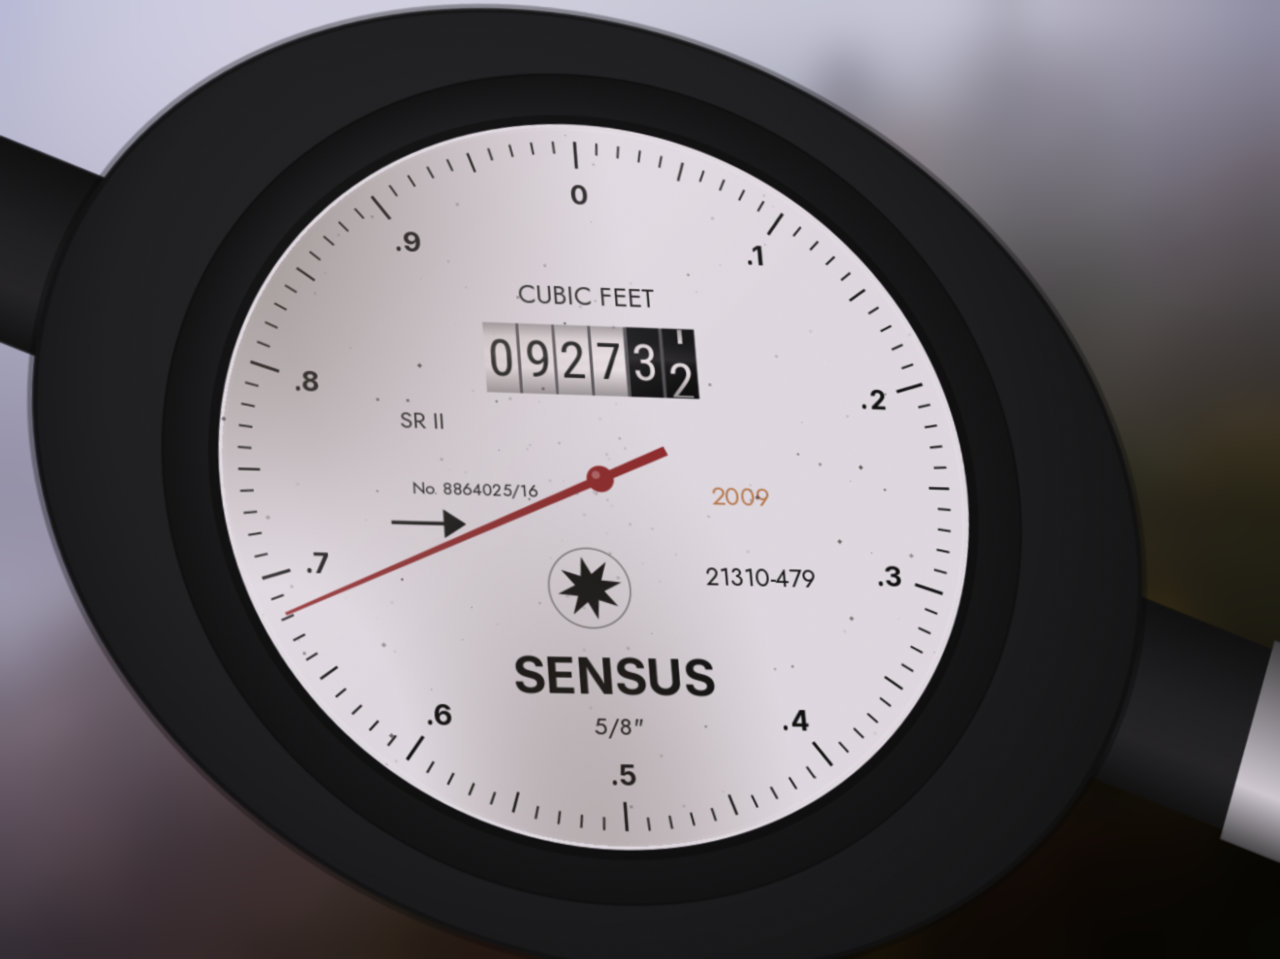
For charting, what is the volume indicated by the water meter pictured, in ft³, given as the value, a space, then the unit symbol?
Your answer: 92731.68 ft³
